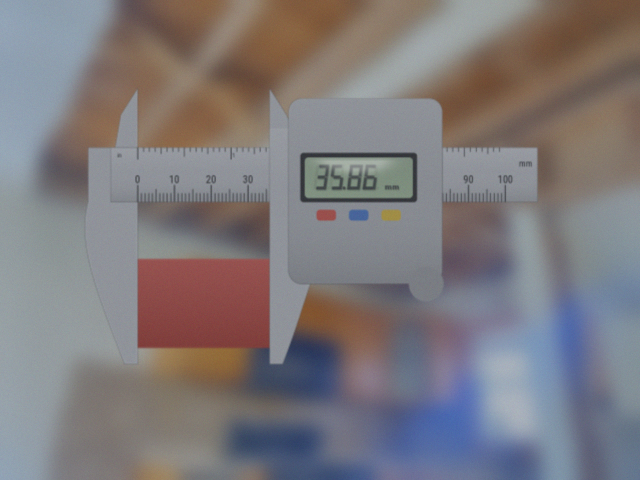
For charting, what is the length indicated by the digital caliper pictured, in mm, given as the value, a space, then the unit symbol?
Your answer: 35.86 mm
